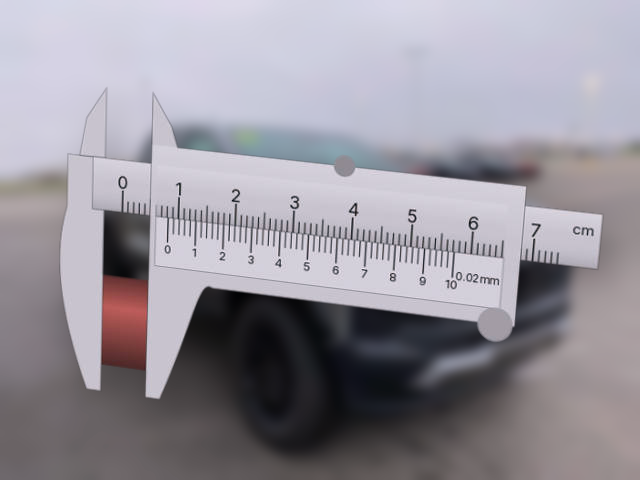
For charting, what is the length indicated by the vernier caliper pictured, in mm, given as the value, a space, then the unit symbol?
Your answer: 8.2 mm
